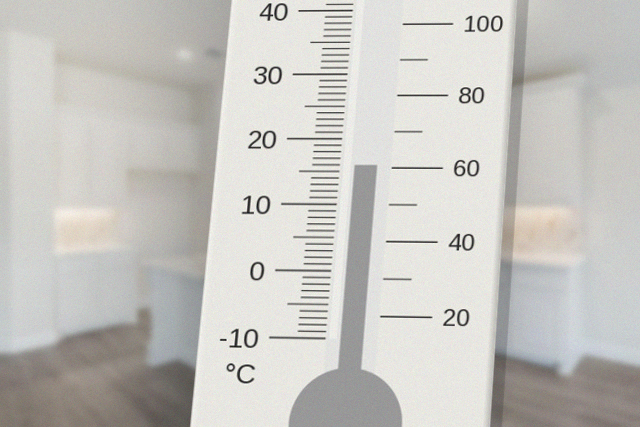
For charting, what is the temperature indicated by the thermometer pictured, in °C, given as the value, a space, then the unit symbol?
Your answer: 16 °C
